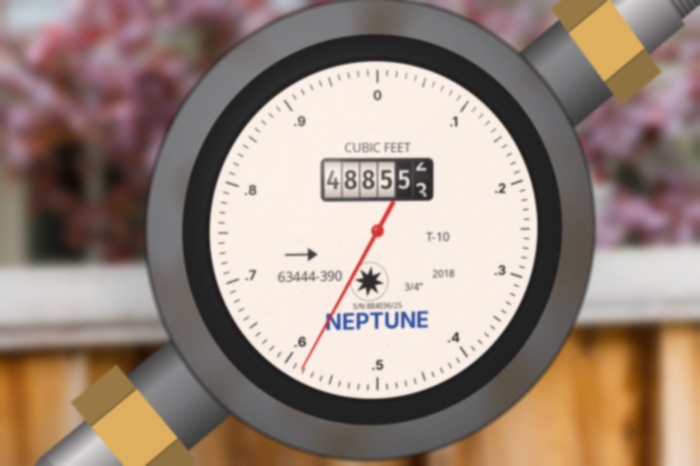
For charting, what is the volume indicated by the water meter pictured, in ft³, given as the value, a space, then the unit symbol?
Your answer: 488552.58 ft³
